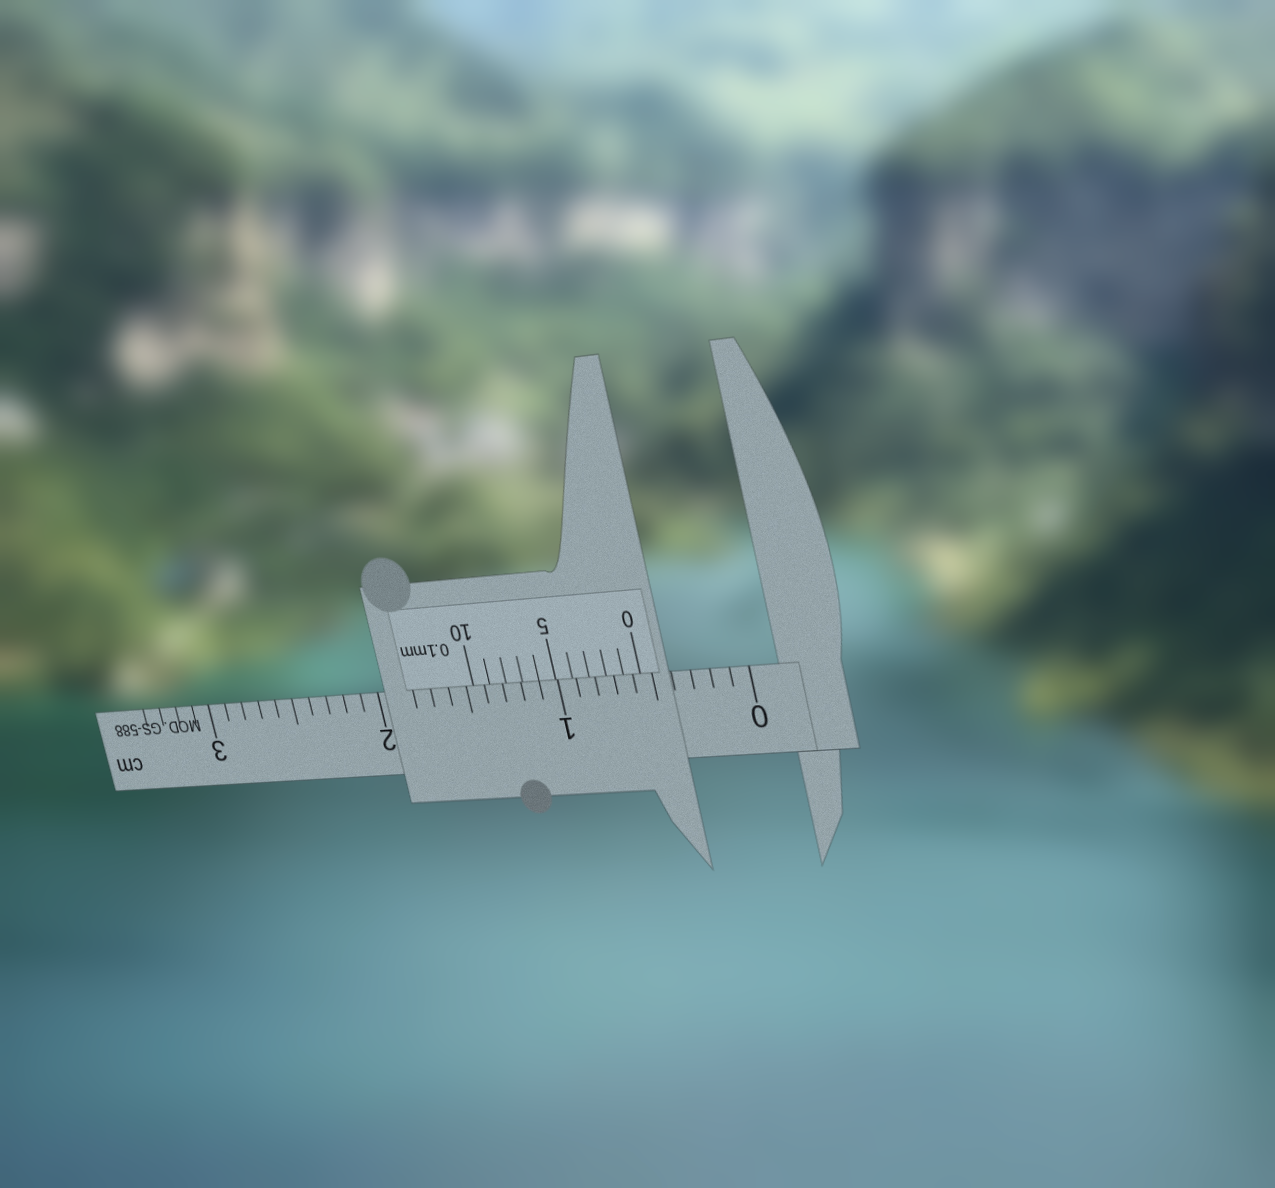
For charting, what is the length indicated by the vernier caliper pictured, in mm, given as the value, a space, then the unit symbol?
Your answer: 5.6 mm
